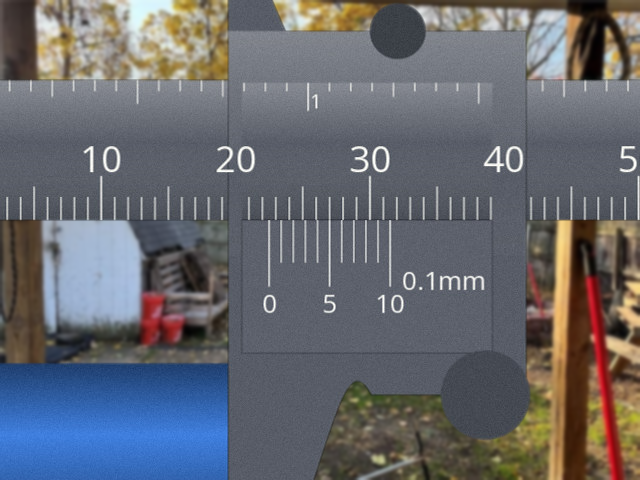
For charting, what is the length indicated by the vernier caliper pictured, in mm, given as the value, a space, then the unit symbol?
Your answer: 22.5 mm
